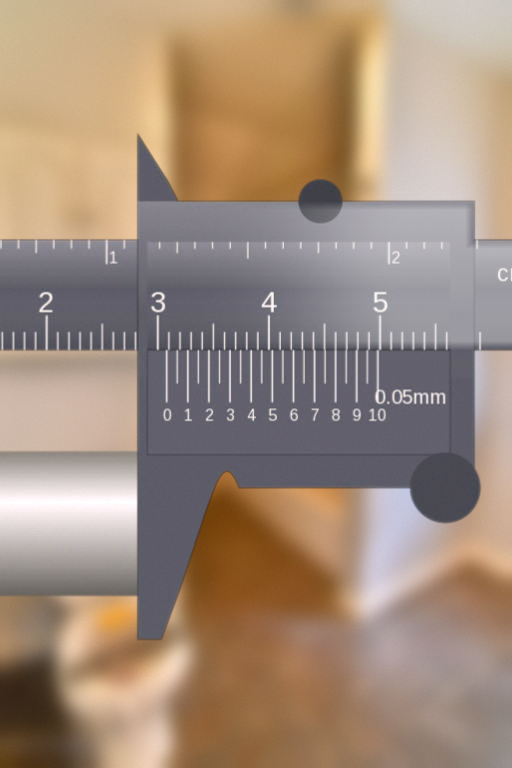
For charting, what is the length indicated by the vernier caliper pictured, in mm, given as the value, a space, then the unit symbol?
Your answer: 30.8 mm
